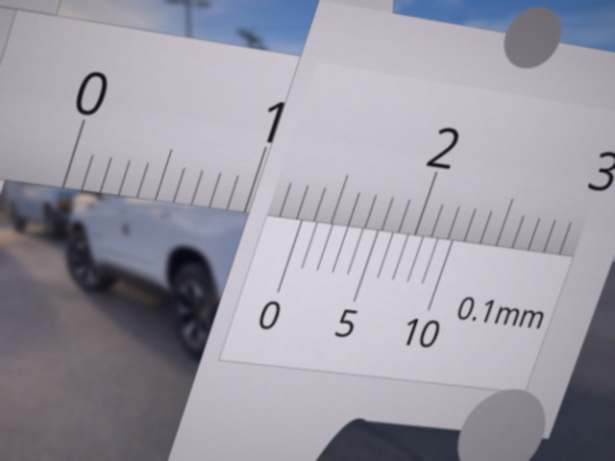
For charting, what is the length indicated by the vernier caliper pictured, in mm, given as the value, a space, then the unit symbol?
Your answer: 13.3 mm
